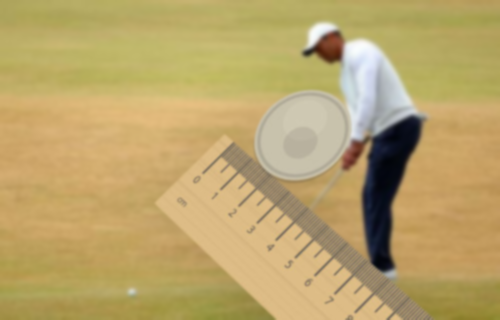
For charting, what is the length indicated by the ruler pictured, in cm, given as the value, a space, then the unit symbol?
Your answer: 3.5 cm
